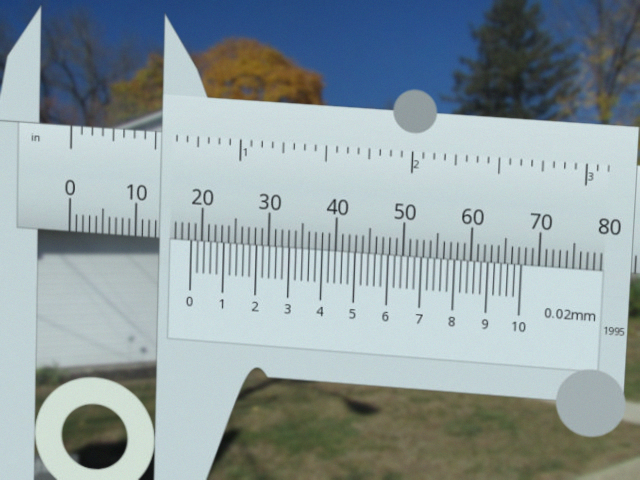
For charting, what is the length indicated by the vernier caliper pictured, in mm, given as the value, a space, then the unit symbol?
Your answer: 18.4 mm
